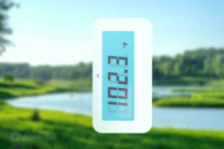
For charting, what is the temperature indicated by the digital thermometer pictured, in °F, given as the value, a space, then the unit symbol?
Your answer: 102.3 °F
